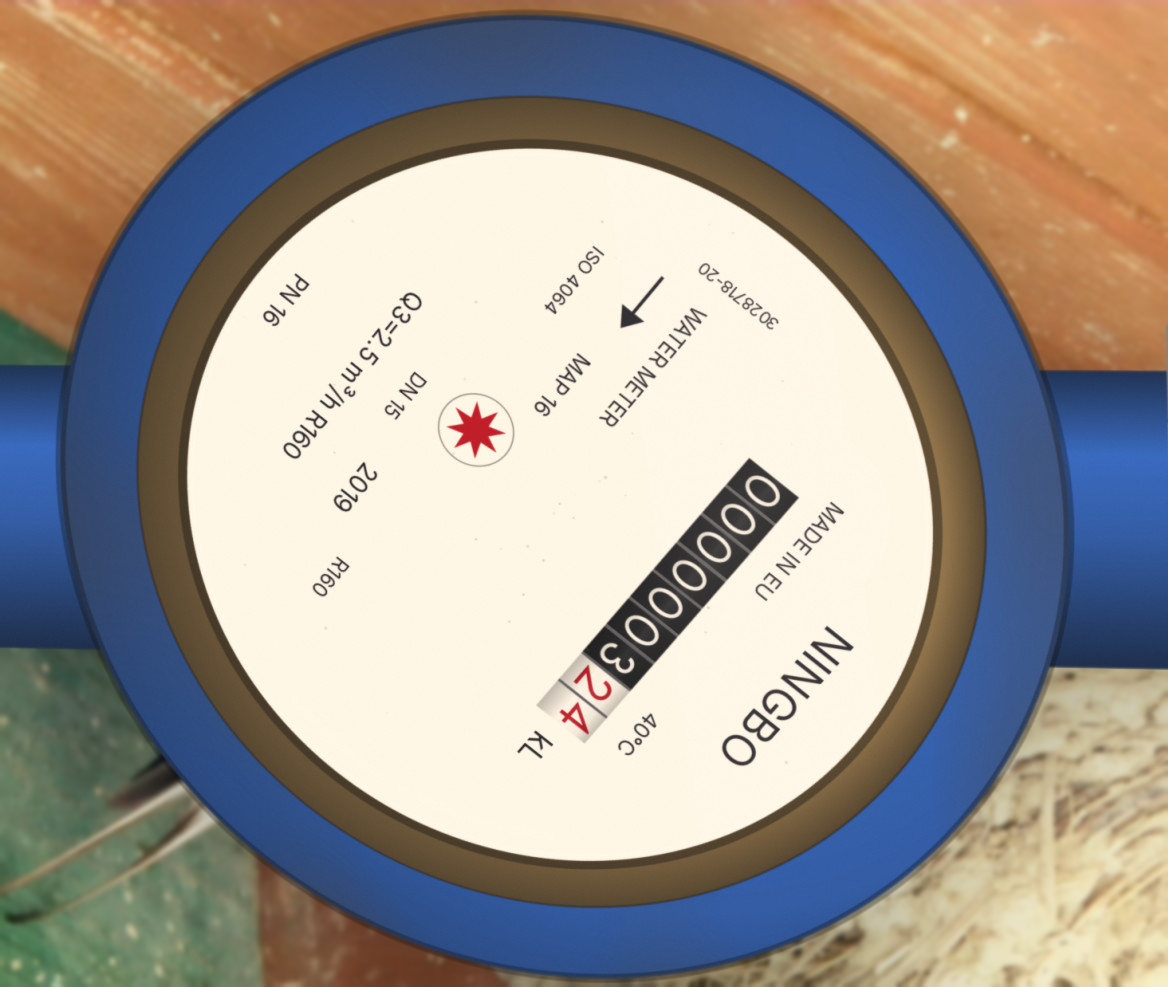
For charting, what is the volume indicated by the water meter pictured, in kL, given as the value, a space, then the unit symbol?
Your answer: 3.24 kL
